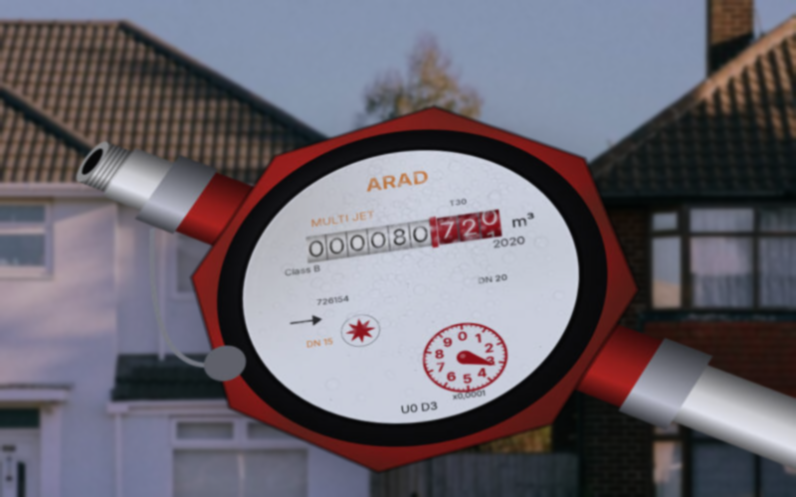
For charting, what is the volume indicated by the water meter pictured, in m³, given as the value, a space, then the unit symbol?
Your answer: 80.7203 m³
